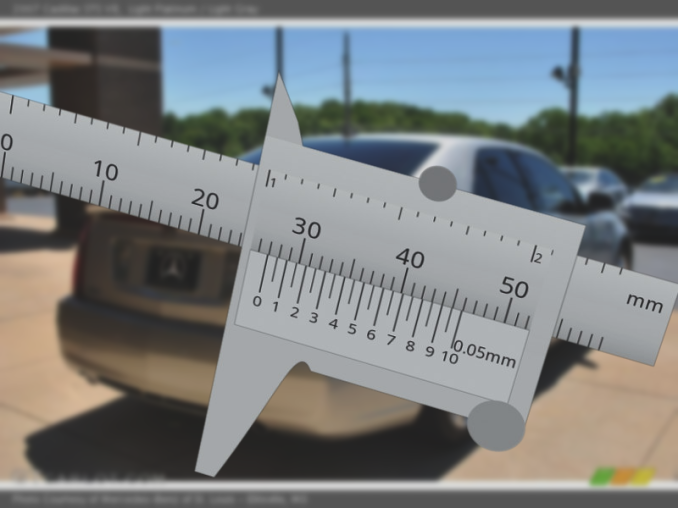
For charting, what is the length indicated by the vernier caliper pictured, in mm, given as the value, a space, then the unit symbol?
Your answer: 26.9 mm
